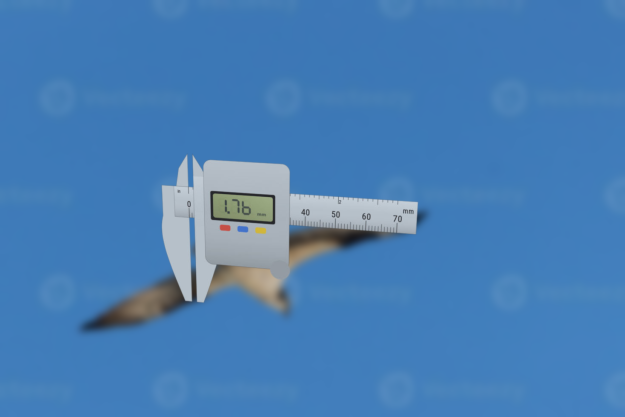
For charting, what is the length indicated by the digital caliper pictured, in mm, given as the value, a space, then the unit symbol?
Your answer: 1.76 mm
